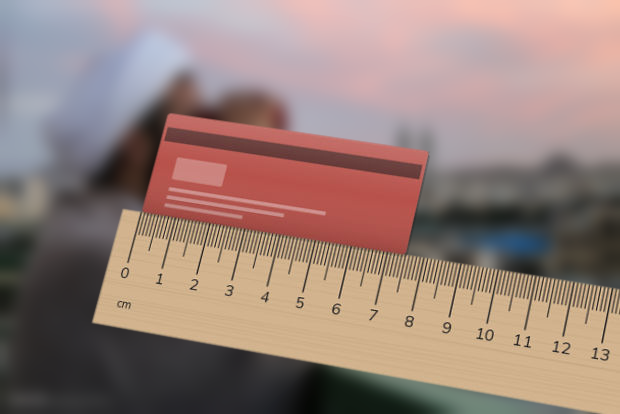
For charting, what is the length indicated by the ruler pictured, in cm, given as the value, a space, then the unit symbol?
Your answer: 7.5 cm
